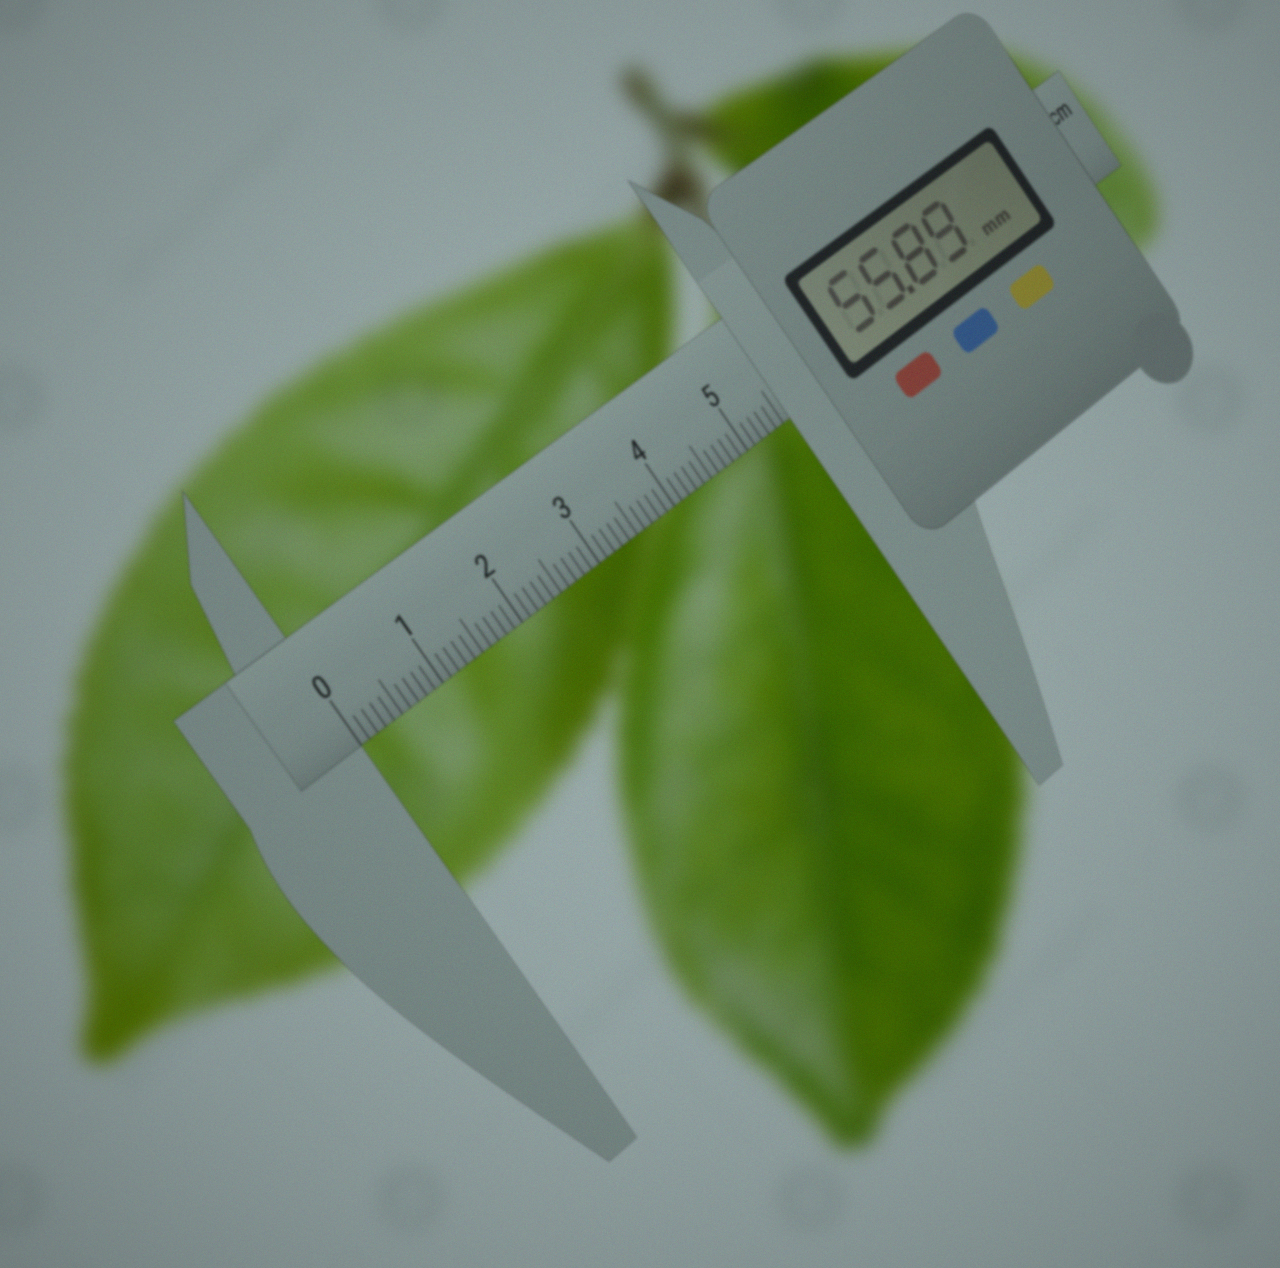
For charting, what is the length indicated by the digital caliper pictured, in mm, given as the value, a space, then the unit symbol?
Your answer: 55.89 mm
